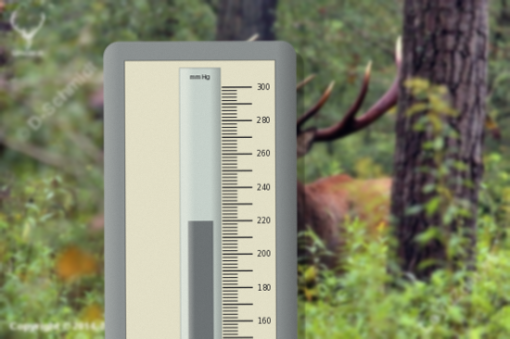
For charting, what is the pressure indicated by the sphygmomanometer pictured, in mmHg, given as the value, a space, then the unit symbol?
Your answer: 220 mmHg
